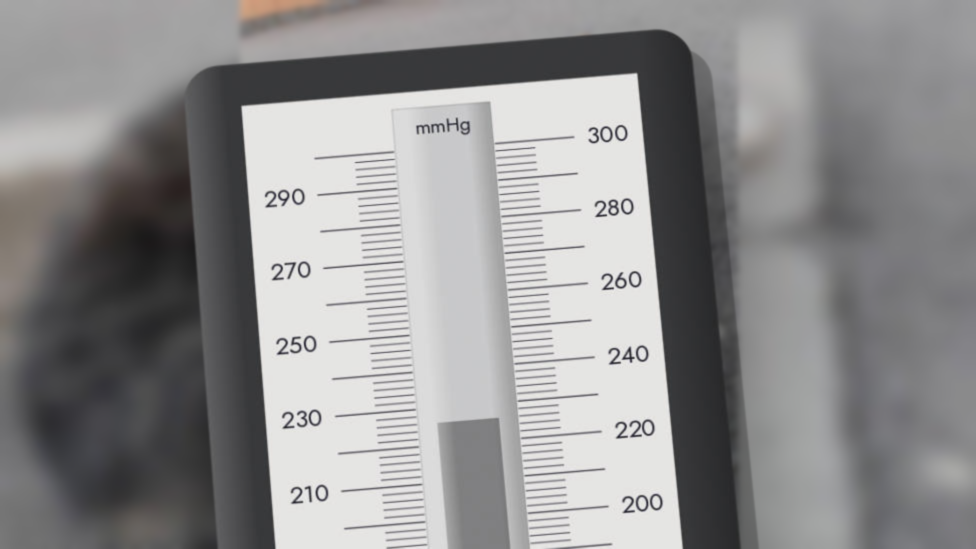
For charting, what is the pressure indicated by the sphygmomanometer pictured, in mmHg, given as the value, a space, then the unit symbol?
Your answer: 226 mmHg
